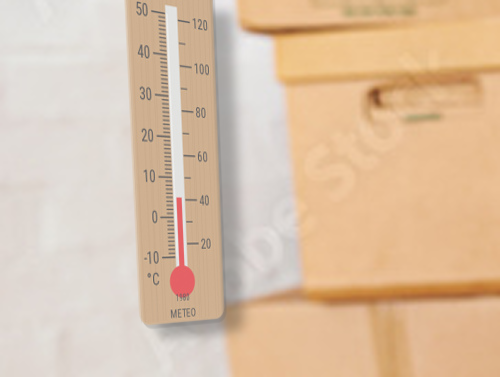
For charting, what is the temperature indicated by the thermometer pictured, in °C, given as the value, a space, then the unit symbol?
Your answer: 5 °C
